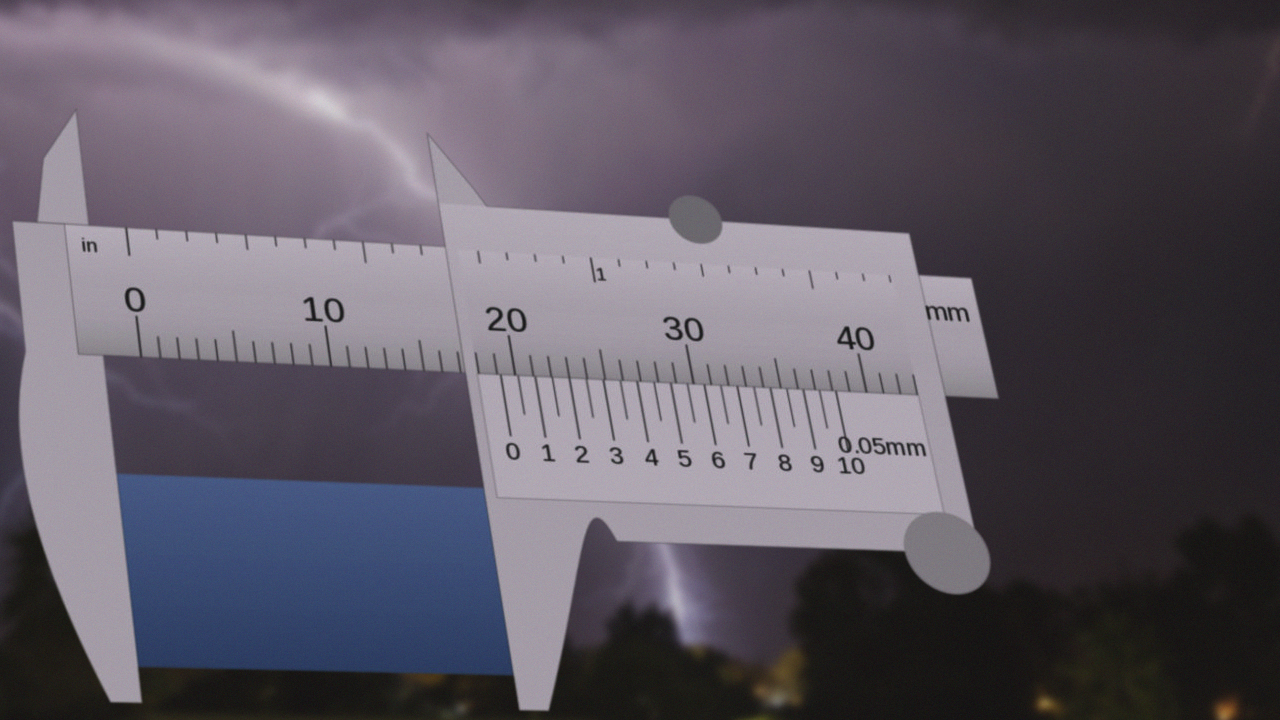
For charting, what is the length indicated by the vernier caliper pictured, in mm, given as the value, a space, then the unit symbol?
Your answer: 19.2 mm
